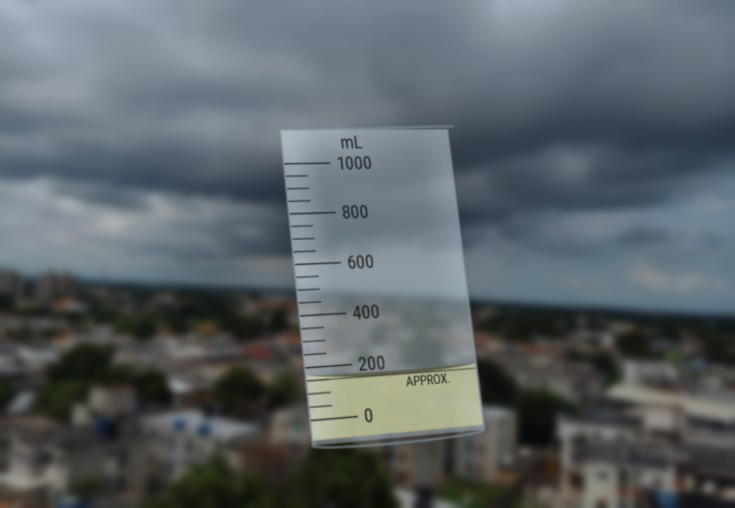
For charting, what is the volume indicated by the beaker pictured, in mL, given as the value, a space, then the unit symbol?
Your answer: 150 mL
